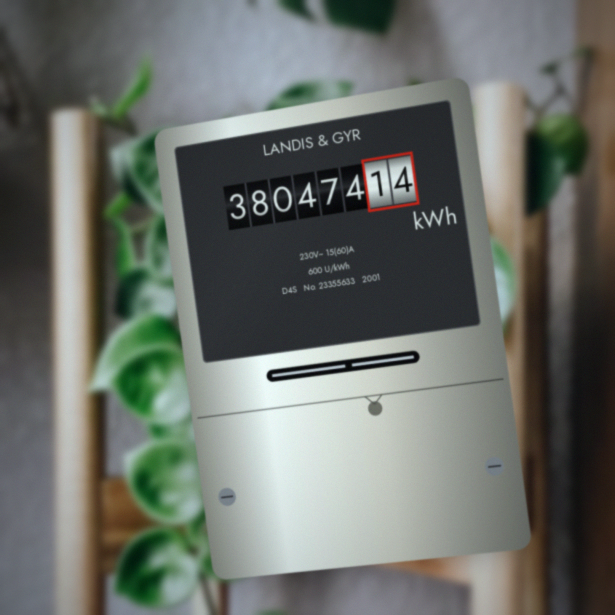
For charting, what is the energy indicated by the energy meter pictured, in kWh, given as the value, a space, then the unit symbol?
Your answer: 380474.14 kWh
